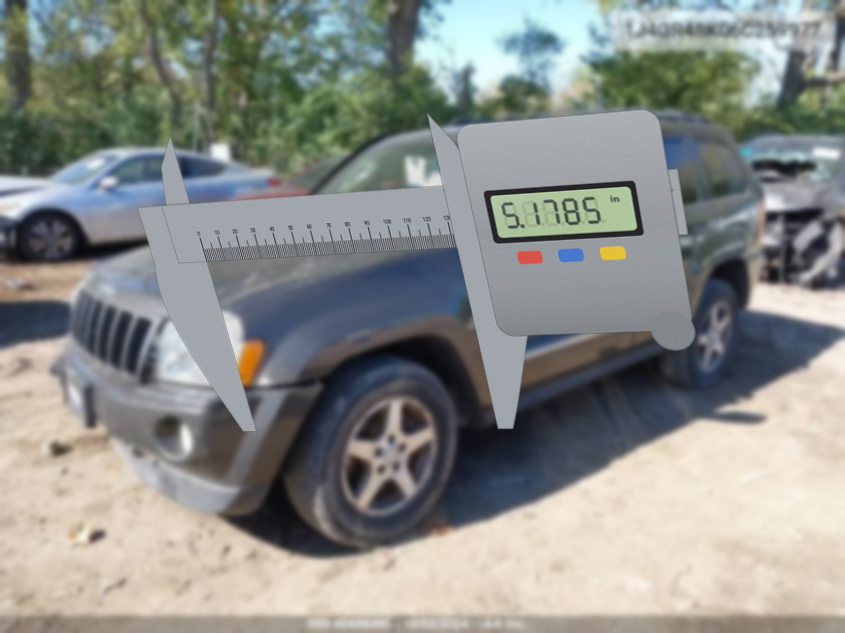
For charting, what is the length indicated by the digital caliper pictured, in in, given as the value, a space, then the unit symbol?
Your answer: 5.1785 in
